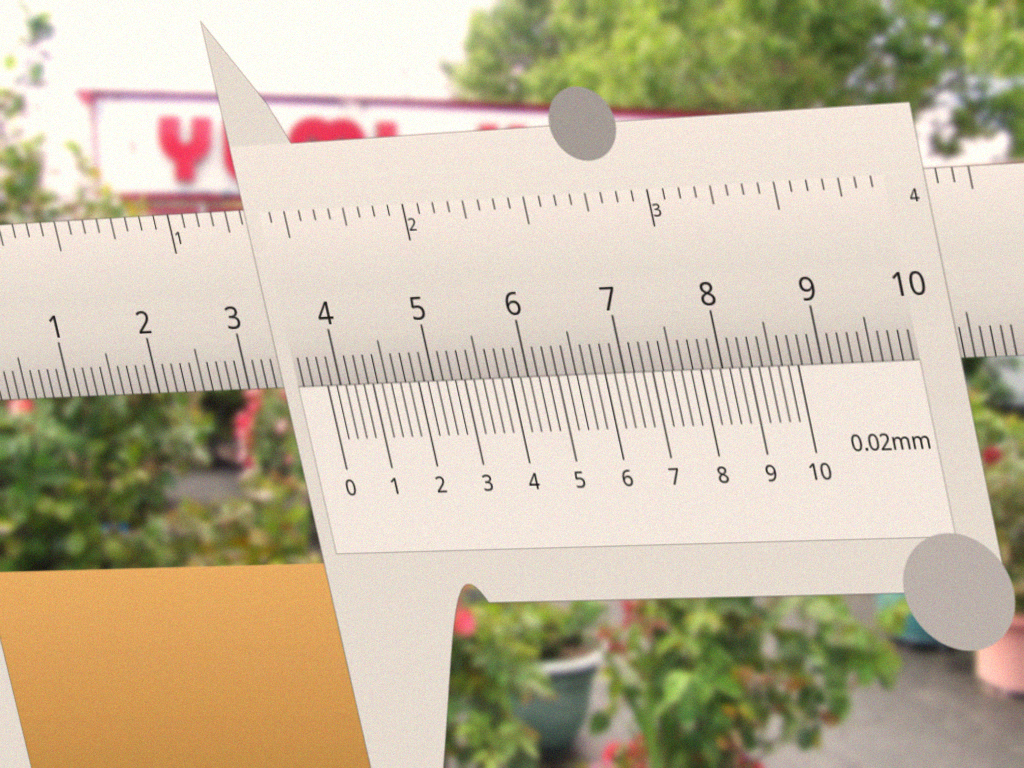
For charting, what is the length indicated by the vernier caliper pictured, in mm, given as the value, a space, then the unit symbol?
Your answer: 38.6 mm
